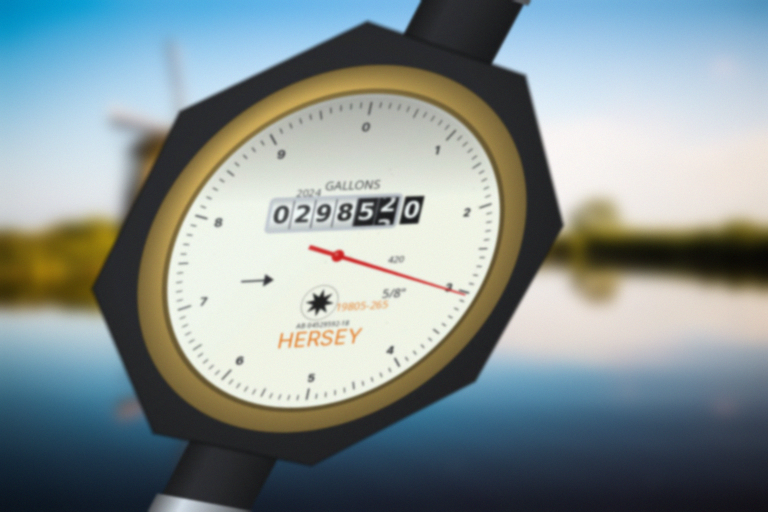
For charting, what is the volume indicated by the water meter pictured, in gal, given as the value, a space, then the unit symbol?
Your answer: 298523.0 gal
